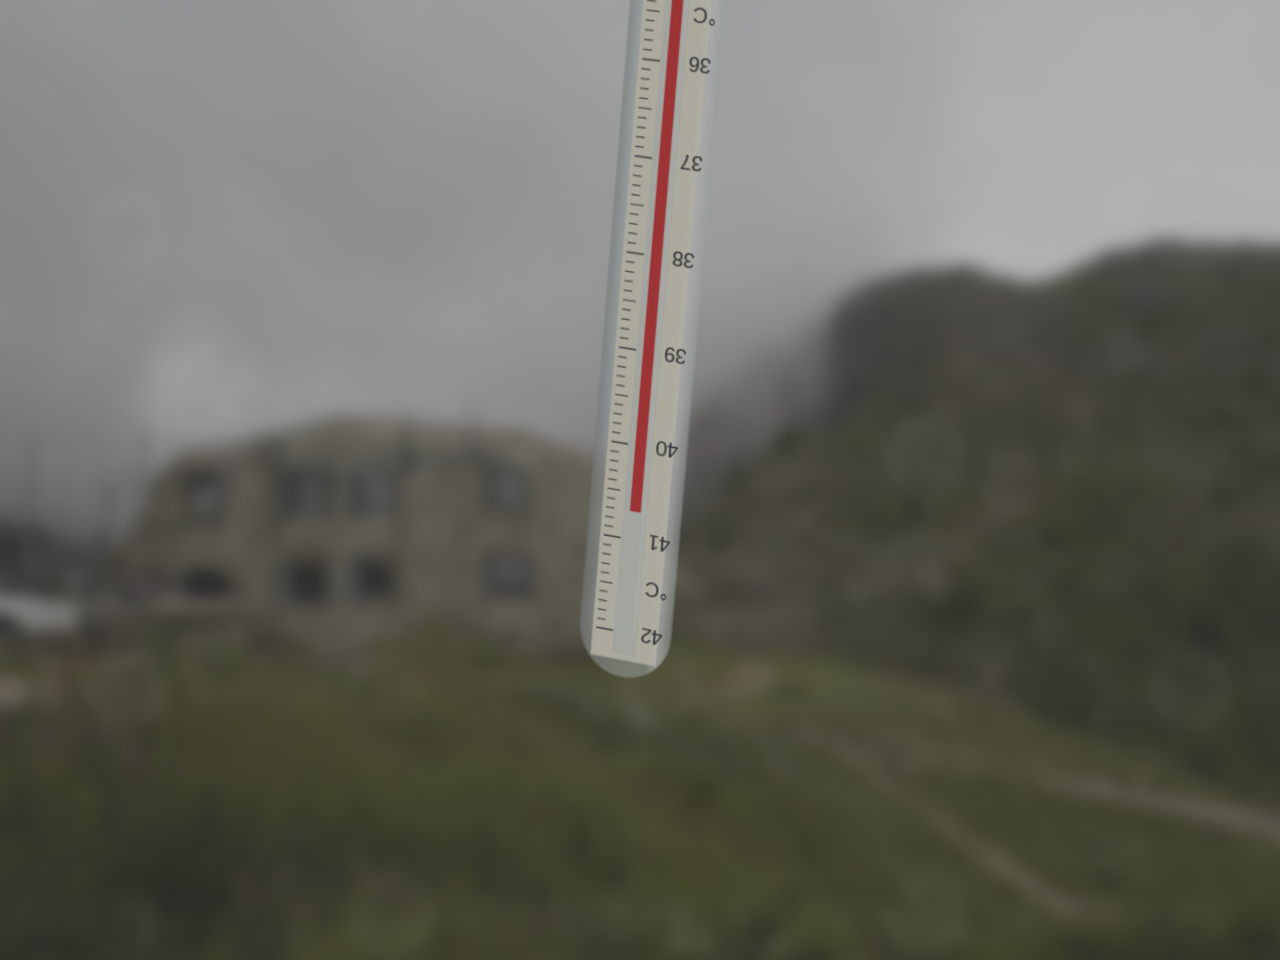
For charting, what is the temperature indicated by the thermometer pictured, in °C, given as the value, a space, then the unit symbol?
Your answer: 40.7 °C
